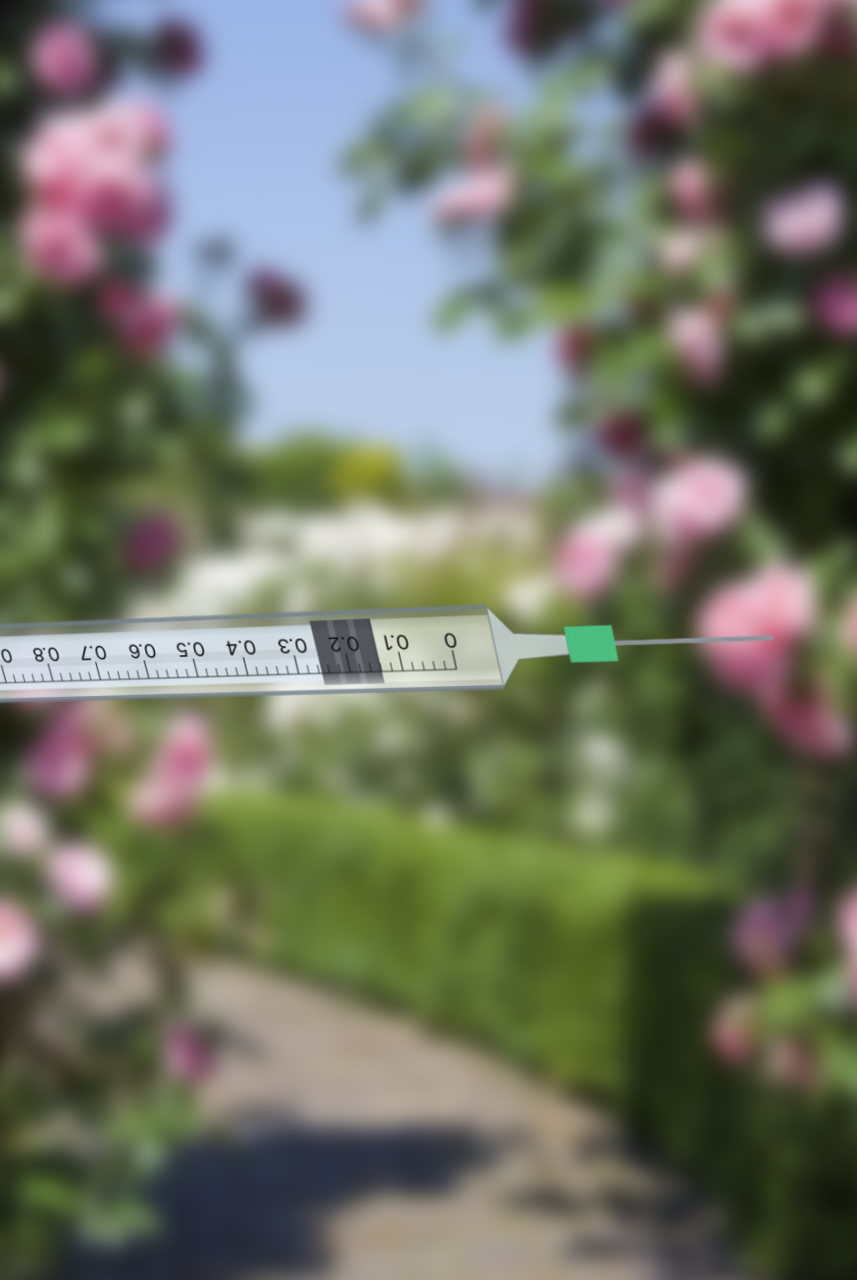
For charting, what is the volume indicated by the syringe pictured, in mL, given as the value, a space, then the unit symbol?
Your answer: 0.14 mL
